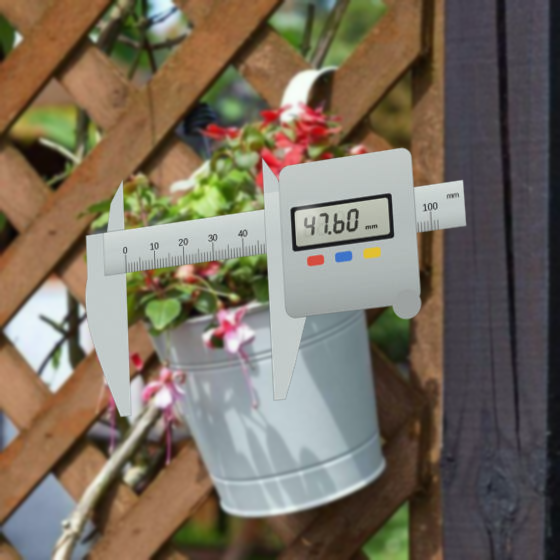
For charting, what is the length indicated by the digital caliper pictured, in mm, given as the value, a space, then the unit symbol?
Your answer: 47.60 mm
